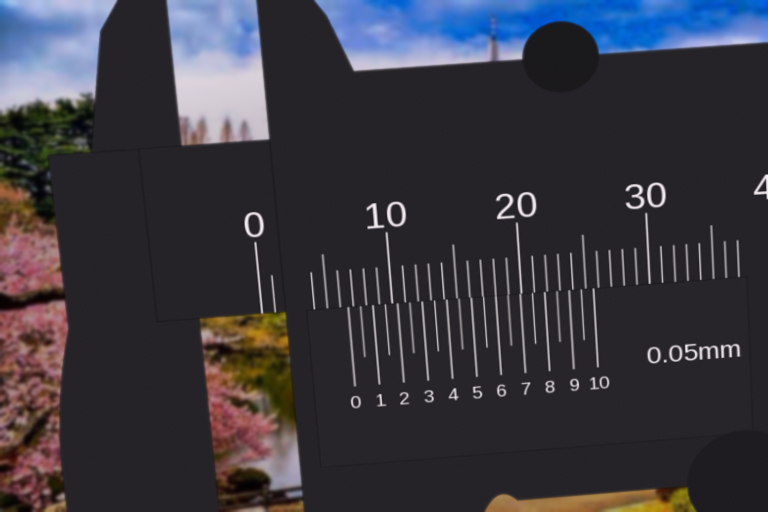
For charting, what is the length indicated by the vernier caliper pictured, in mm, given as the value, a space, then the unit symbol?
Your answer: 6.6 mm
